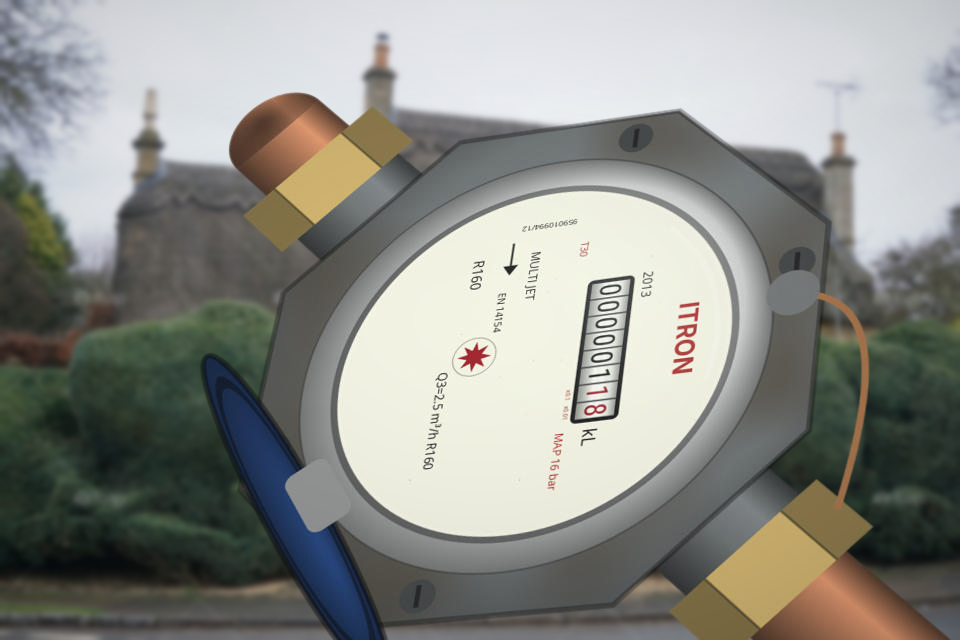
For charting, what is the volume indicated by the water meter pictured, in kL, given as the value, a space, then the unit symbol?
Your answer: 1.18 kL
